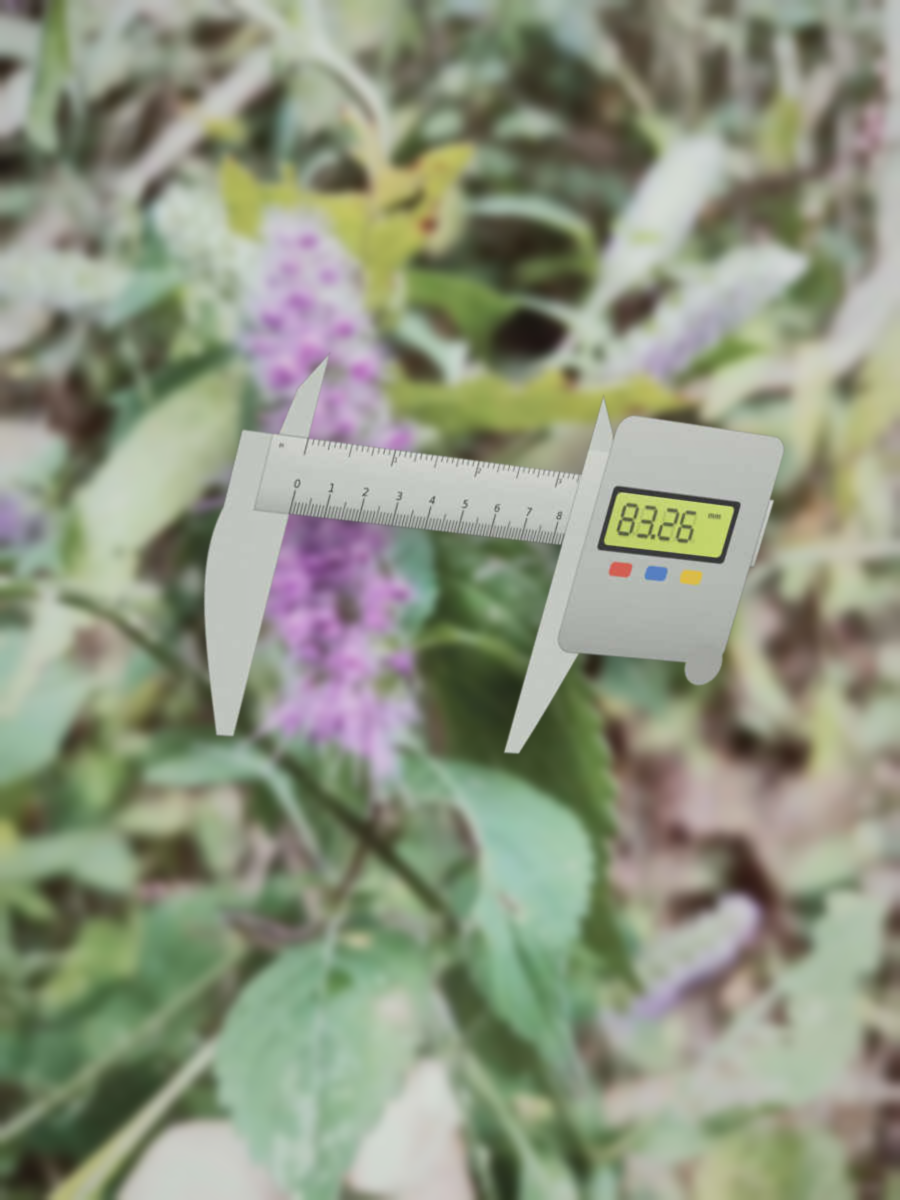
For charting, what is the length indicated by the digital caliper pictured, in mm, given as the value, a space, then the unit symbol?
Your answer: 83.26 mm
